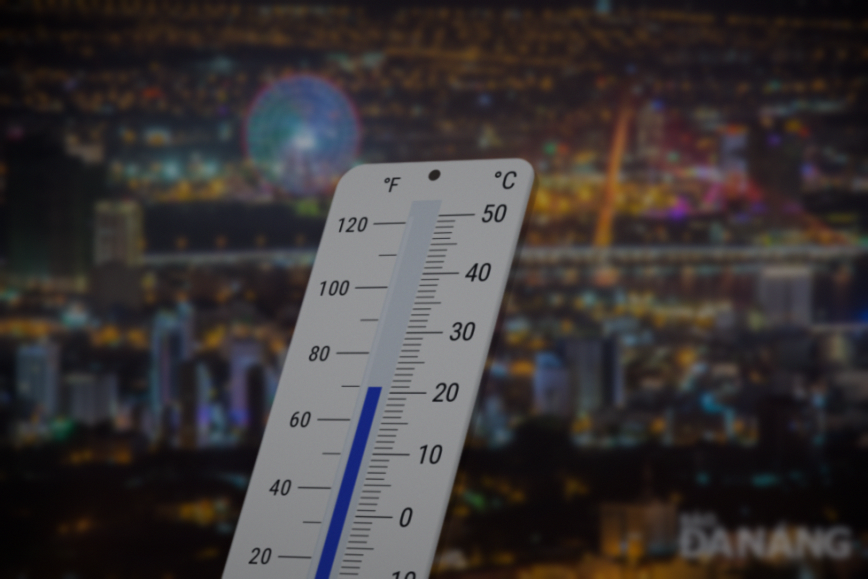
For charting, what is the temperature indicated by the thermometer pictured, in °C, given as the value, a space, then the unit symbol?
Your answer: 21 °C
